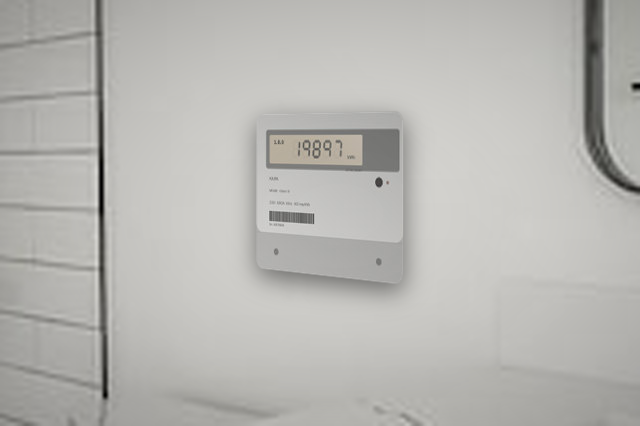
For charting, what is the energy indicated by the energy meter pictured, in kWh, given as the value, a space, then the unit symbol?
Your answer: 19897 kWh
